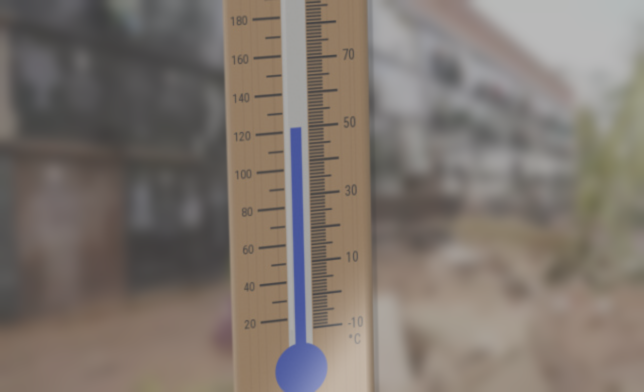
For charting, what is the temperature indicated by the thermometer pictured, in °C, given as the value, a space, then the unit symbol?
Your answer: 50 °C
